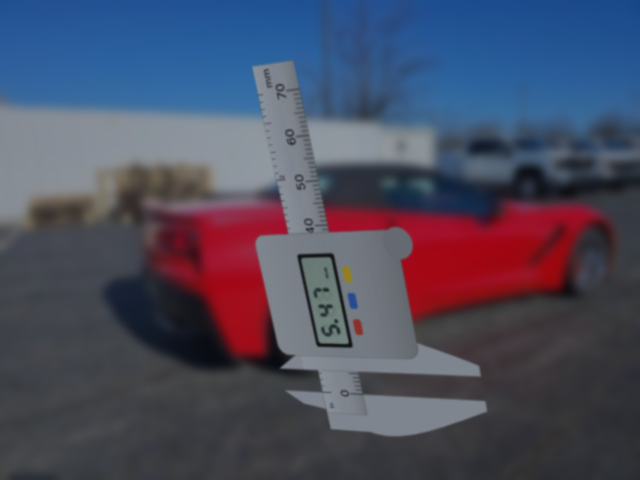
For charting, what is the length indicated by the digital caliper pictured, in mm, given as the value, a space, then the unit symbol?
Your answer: 5.47 mm
